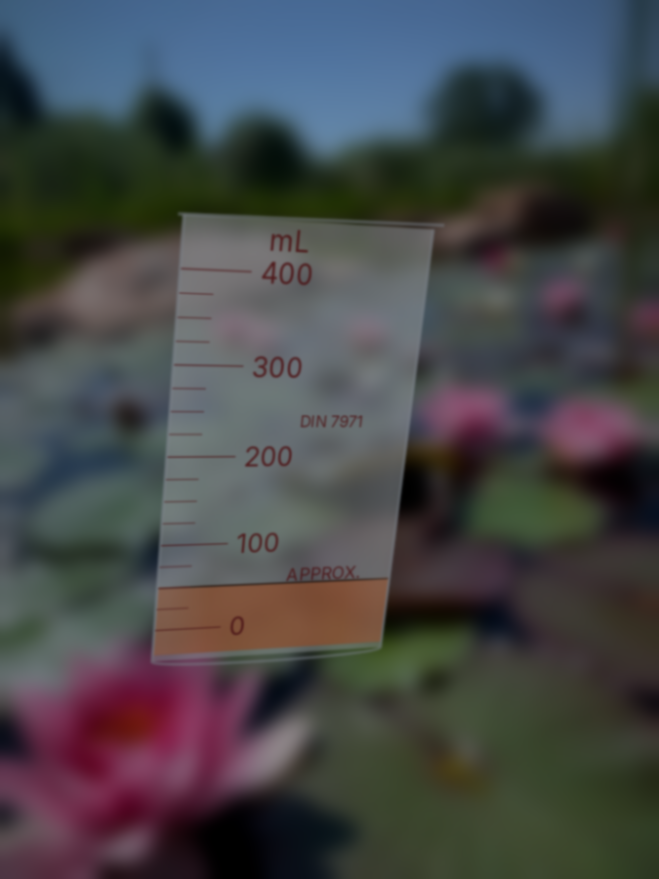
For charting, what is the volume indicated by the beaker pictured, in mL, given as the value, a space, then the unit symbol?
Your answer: 50 mL
